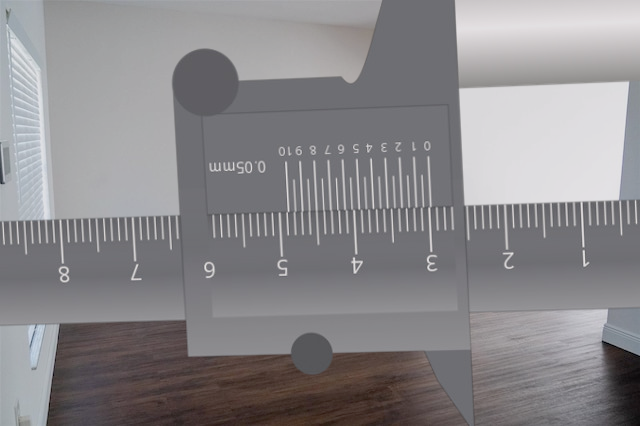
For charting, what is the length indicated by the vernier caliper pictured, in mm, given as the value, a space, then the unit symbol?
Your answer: 29.8 mm
